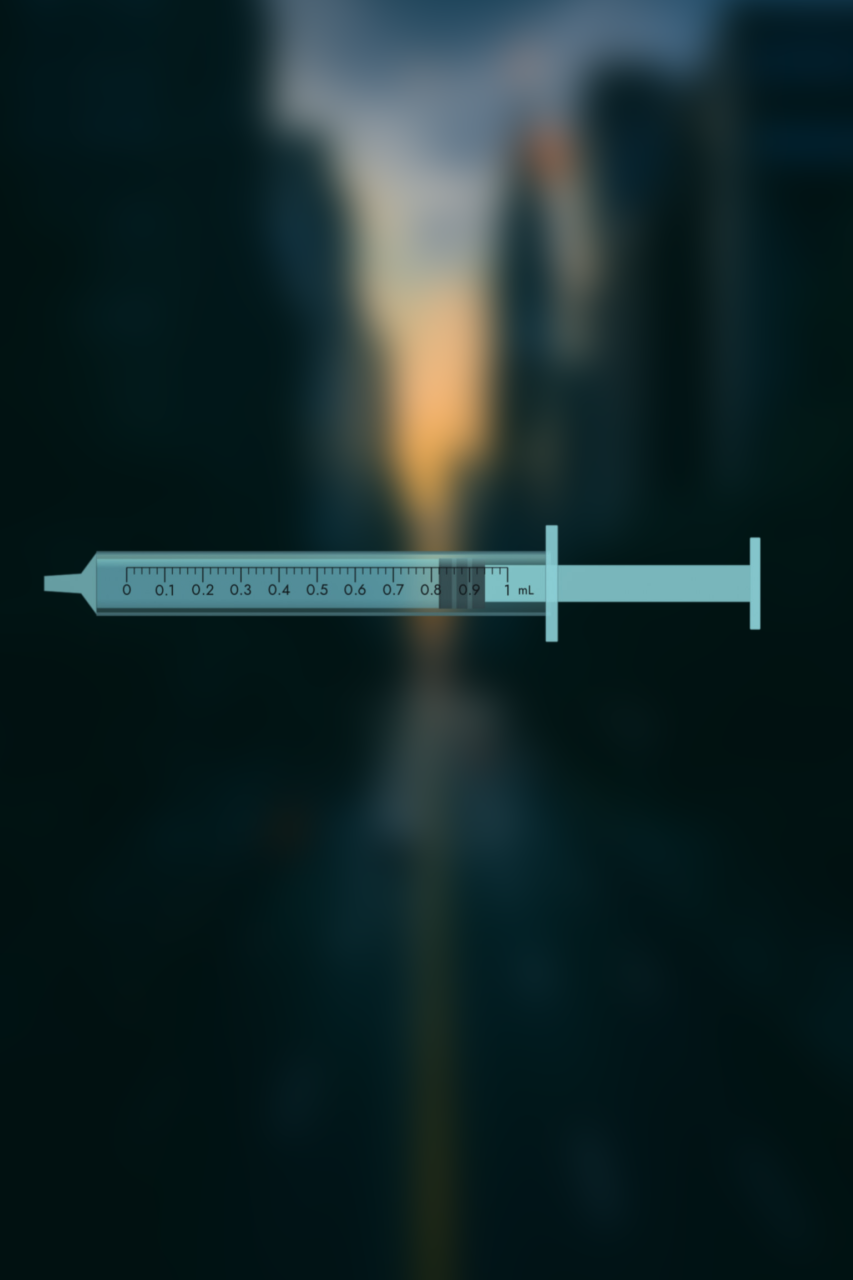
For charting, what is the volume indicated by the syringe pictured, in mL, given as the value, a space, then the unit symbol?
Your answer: 0.82 mL
